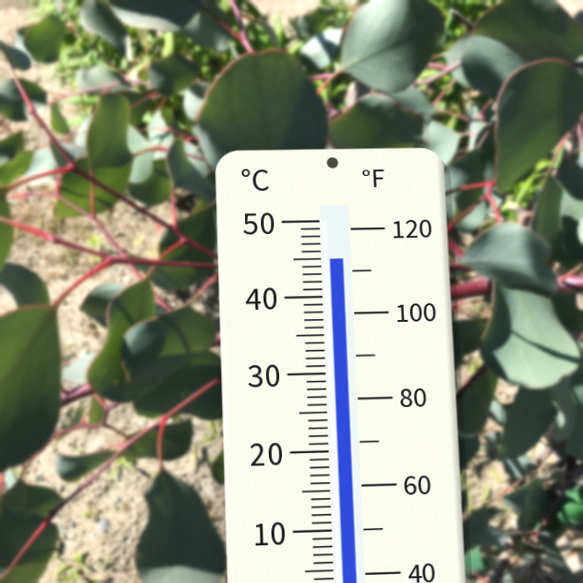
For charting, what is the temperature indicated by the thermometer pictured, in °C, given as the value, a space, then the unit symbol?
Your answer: 45 °C
